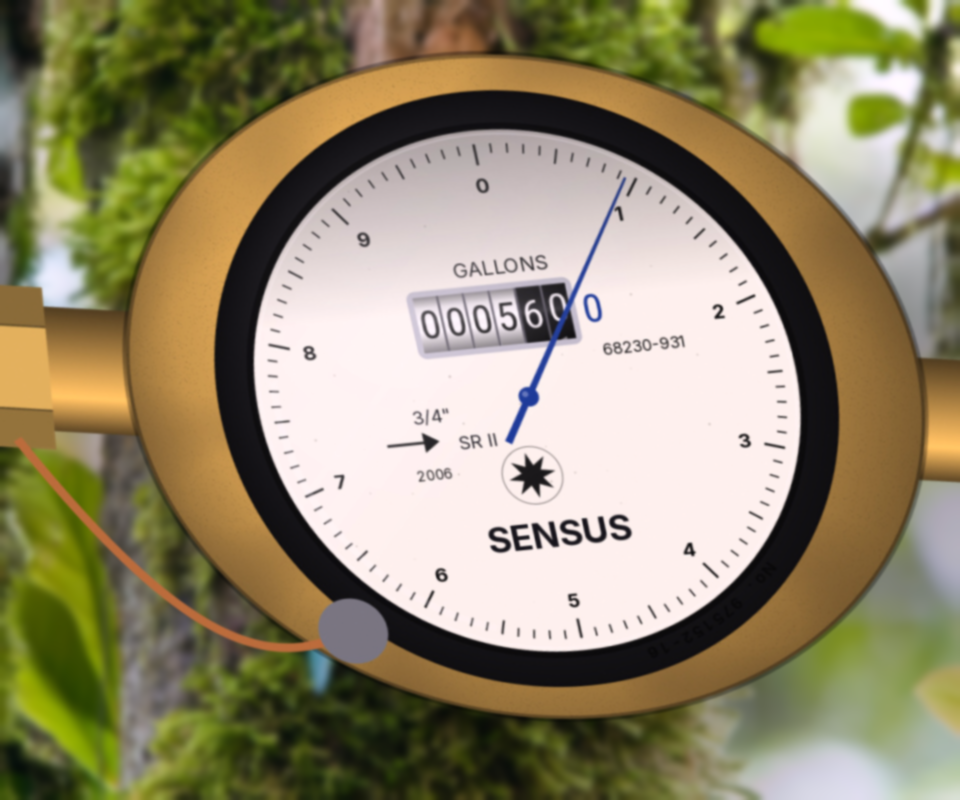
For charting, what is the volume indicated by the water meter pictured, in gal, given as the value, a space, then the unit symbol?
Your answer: 5600.9 gal
